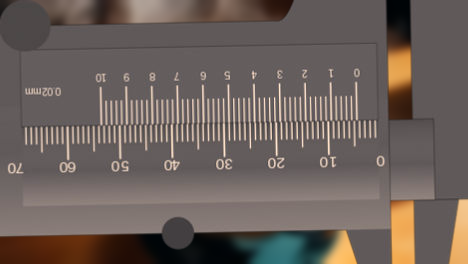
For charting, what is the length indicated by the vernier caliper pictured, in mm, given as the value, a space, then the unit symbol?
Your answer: 4.5 mm
